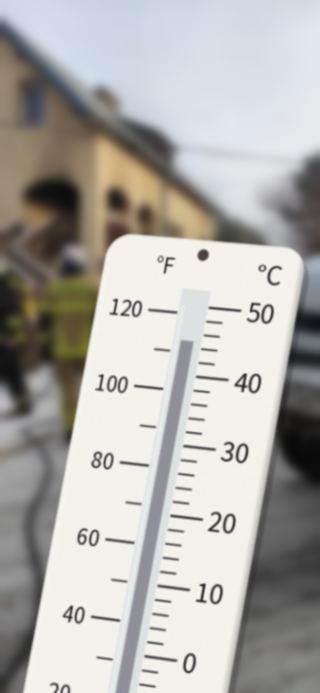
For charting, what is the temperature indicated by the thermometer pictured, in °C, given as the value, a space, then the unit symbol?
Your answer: 45 °C
